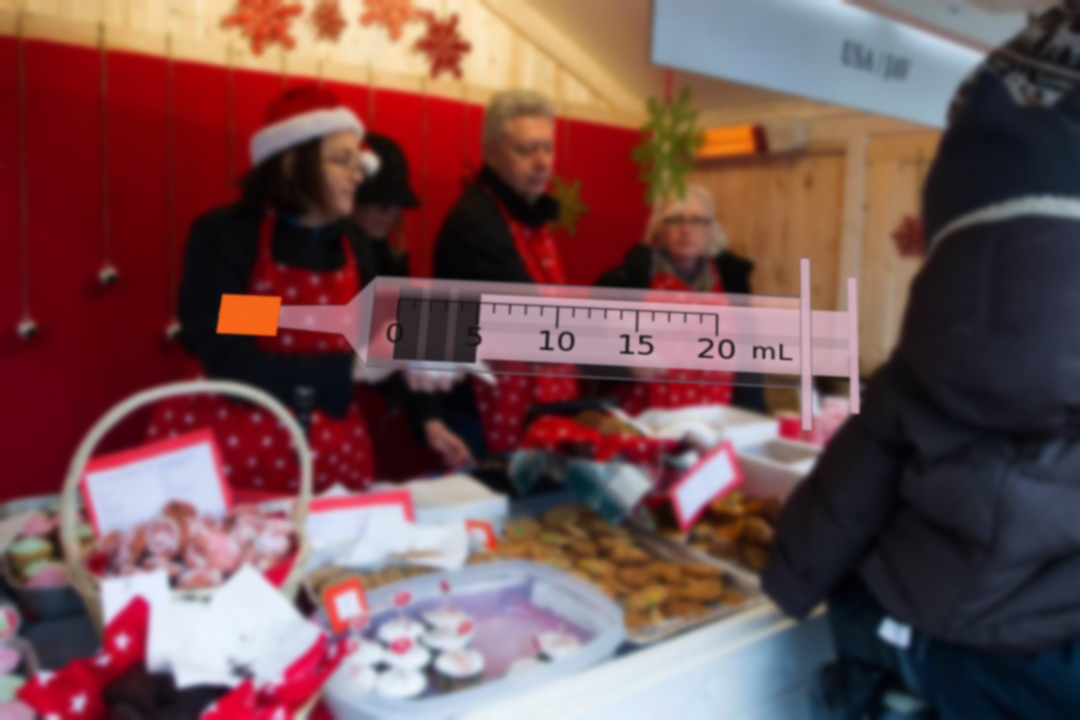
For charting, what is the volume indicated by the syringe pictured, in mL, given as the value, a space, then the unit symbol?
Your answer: 0 mL
